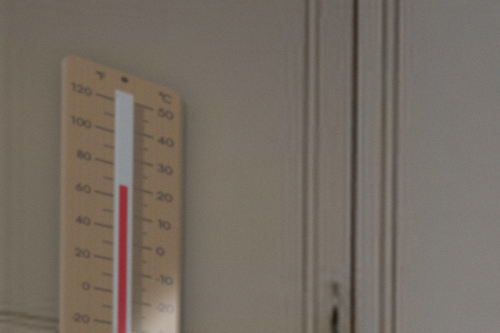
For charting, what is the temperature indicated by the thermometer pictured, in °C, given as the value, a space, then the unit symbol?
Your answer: 20 °C
